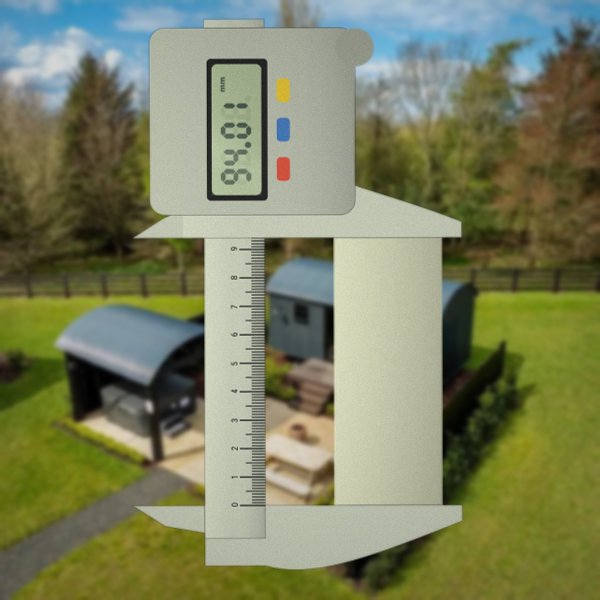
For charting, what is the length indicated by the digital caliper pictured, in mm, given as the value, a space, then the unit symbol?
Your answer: 94.01 mm
